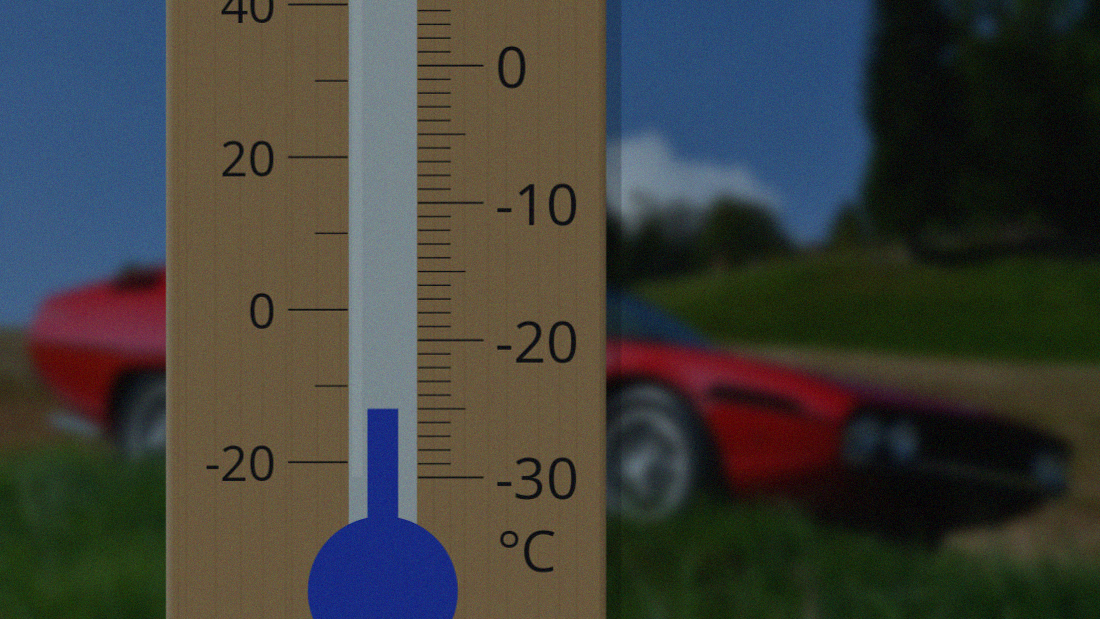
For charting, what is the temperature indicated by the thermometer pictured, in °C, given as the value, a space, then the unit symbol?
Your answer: -25 °C
